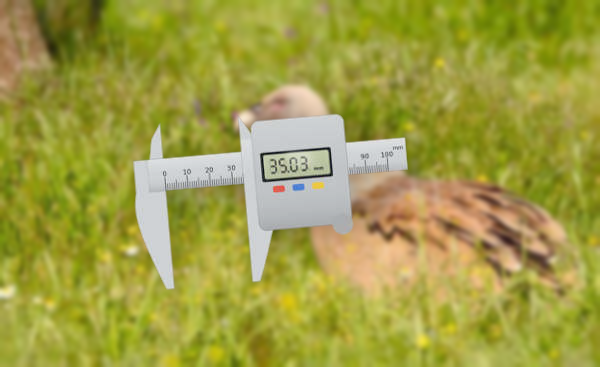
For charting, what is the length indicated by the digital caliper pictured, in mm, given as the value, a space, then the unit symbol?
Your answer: 35.03 mm
